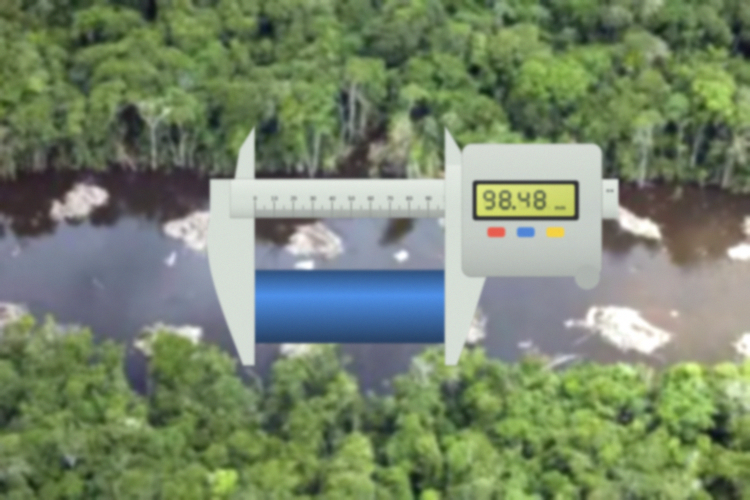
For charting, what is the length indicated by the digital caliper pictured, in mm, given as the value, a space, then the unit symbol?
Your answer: 98.48 mm
